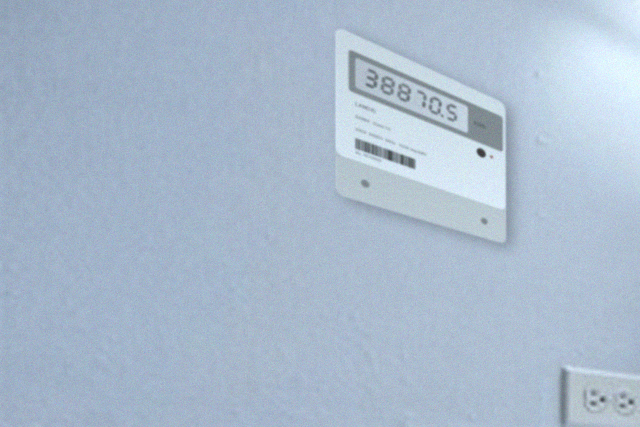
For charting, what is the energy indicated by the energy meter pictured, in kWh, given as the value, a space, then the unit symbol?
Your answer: 38870.5 kWh
